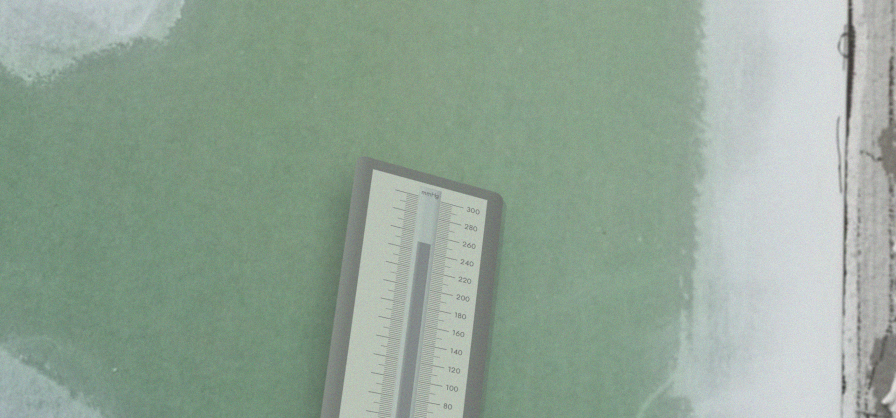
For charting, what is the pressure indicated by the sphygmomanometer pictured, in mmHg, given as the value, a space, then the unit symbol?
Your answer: 250 mmHg
